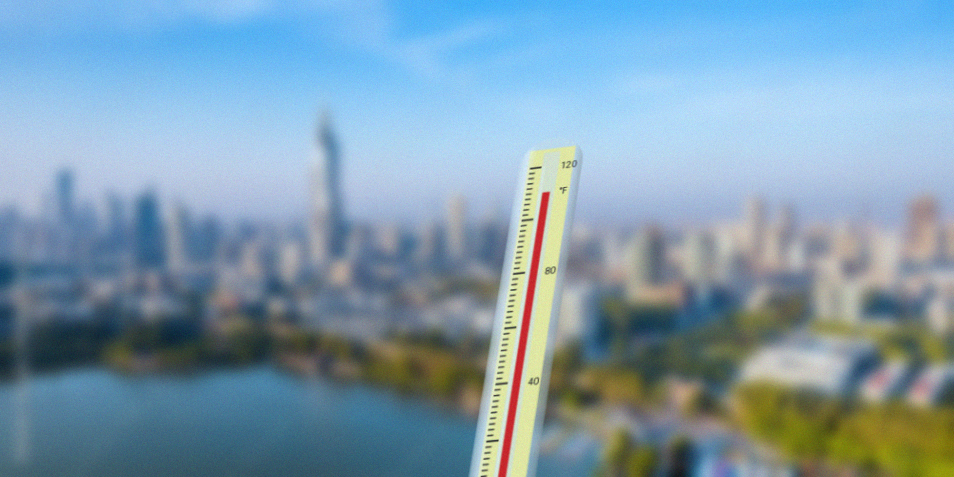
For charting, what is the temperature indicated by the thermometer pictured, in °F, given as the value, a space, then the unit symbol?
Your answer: 110 °F
